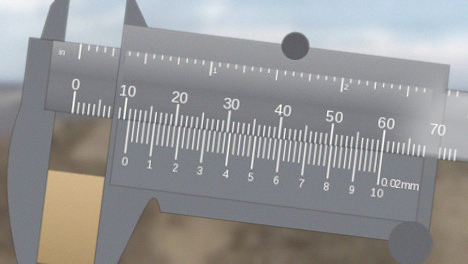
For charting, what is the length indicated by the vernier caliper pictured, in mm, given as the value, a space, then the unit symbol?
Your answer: 11.0 mm
